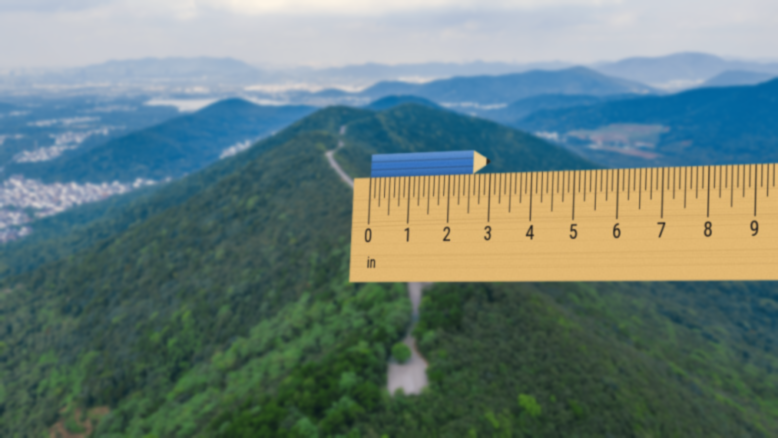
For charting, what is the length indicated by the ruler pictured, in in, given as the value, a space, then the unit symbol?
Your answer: 3 in
